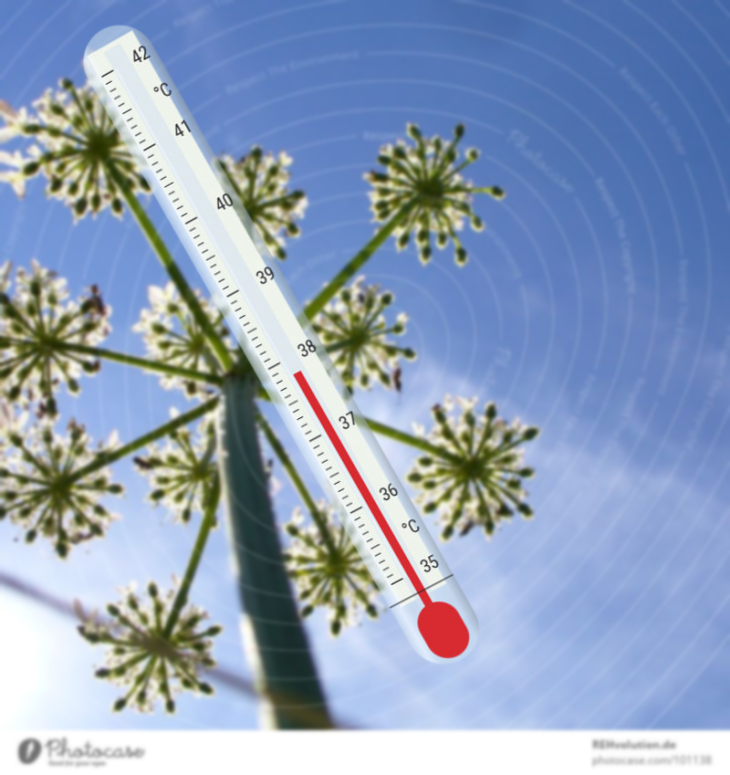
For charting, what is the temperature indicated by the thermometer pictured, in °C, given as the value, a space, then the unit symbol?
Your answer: 37.8 °C
